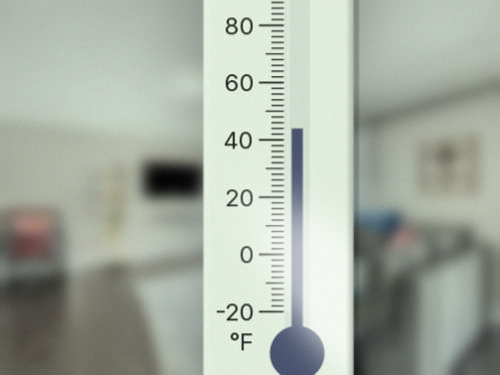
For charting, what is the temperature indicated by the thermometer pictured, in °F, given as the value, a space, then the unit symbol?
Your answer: 44 °F
